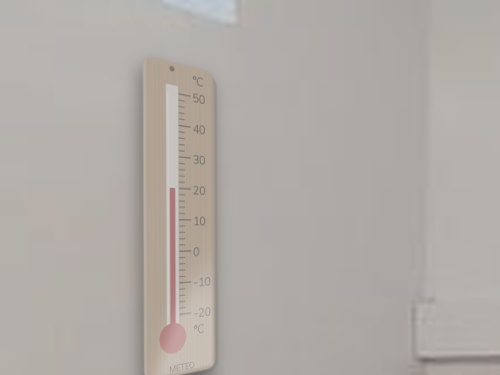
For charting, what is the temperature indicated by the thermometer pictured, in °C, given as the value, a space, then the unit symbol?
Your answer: 20 °C
